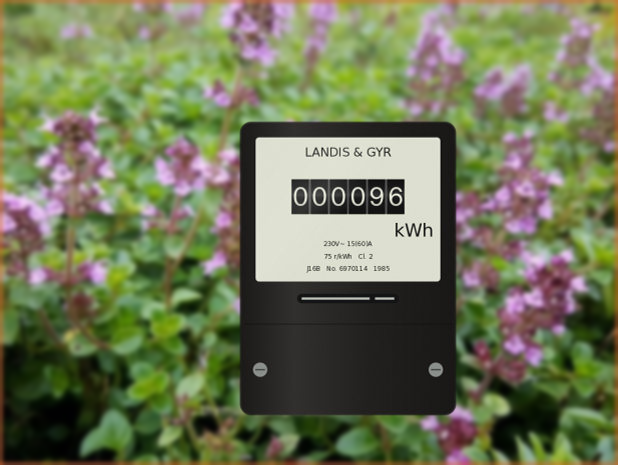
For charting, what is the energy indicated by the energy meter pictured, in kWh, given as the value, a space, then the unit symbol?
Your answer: 96 kWh
